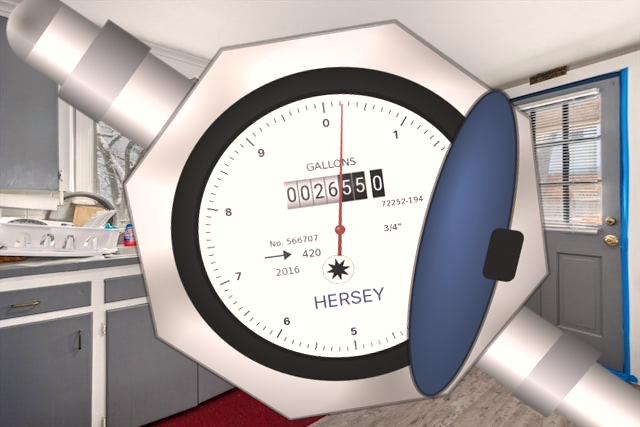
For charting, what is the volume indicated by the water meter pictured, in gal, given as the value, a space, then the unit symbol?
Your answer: 26550.2 gal
